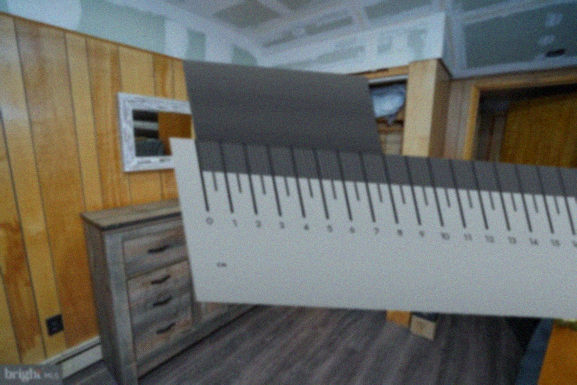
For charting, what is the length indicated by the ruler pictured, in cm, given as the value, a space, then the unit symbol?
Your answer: 8 cm
